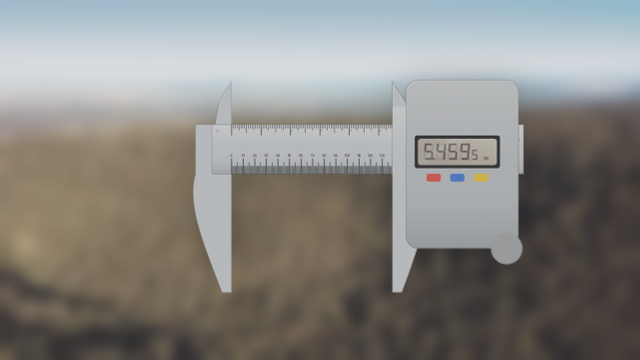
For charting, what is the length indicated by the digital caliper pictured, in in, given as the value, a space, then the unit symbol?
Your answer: 5.4595 in
